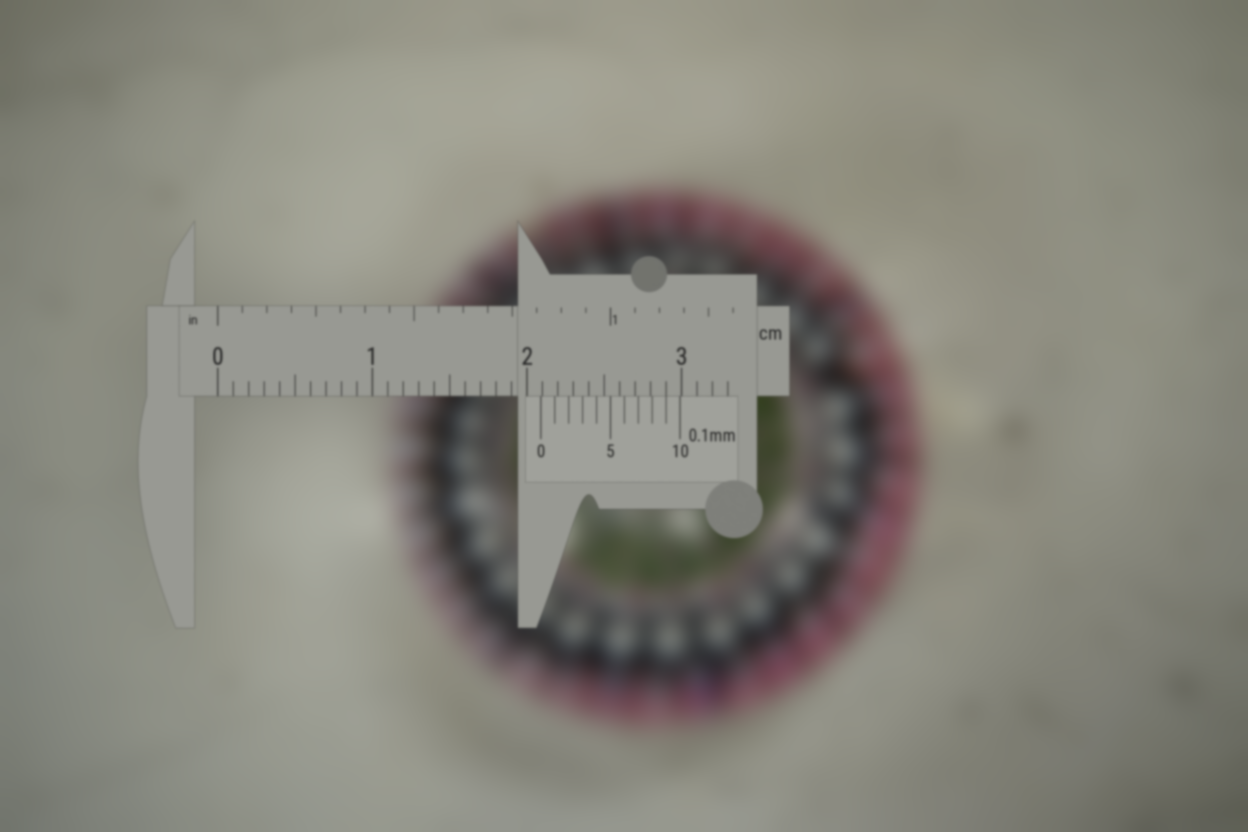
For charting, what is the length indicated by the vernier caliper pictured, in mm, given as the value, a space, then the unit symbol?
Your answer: 20.9 mm
